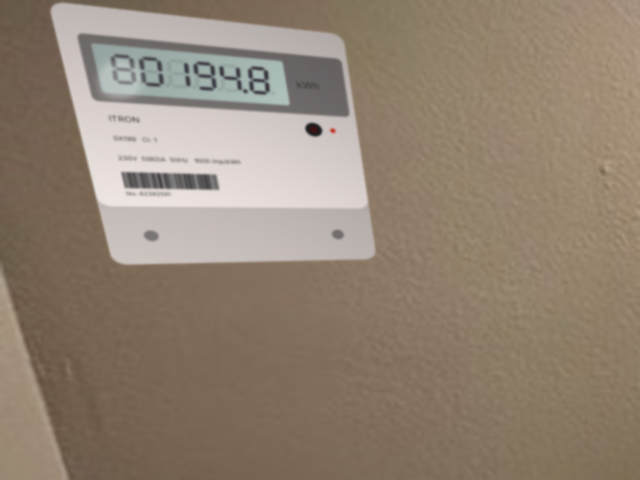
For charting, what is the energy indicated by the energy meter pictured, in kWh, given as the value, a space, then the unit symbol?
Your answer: 80194.8 kWh
